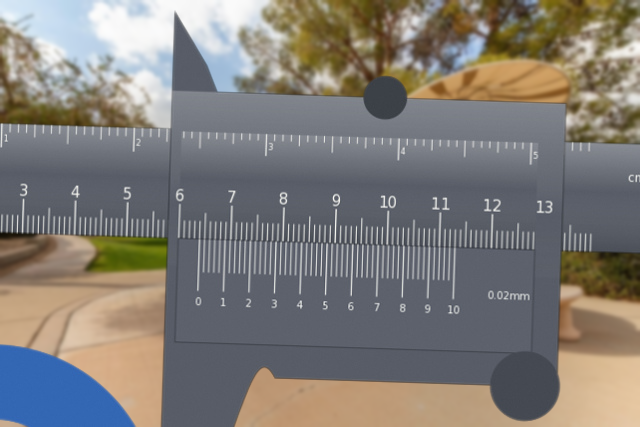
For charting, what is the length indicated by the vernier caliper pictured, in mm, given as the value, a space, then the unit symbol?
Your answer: 64.0 mm
